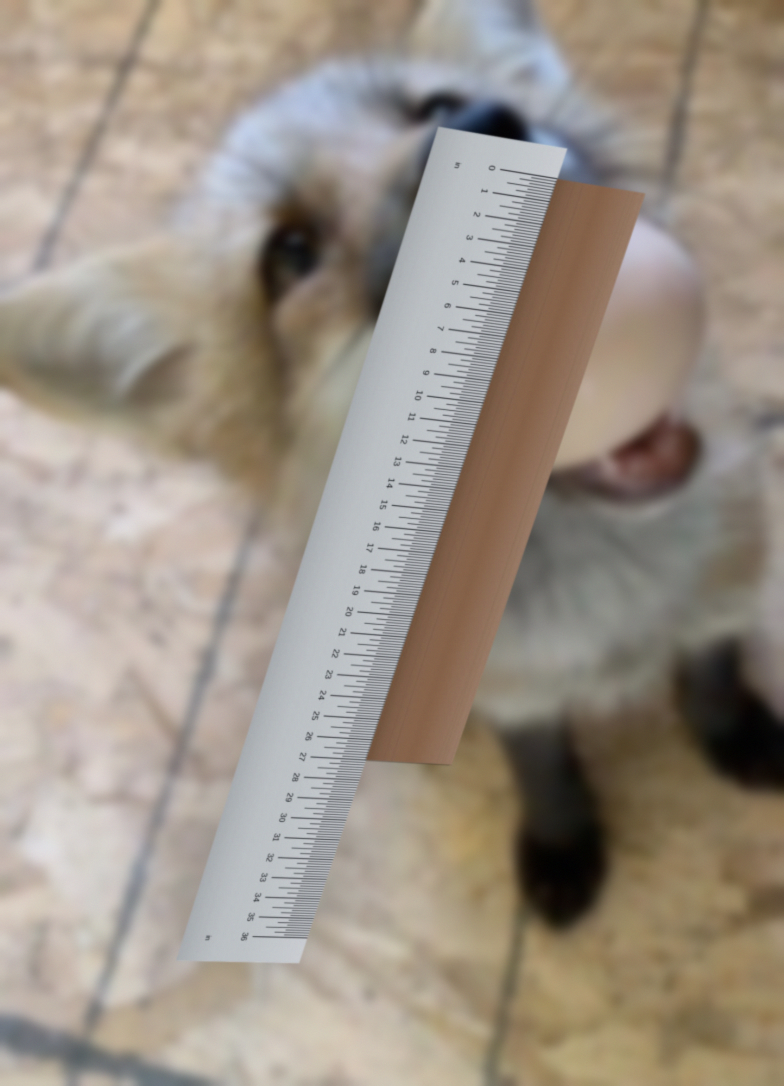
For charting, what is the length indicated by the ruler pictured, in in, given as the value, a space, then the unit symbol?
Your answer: 27 in
